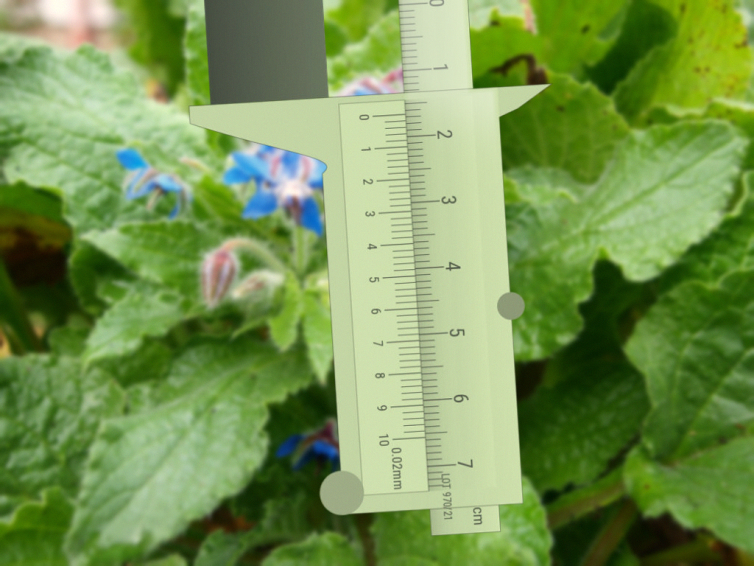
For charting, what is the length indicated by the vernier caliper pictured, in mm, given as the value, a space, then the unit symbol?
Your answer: 16.6 mm
